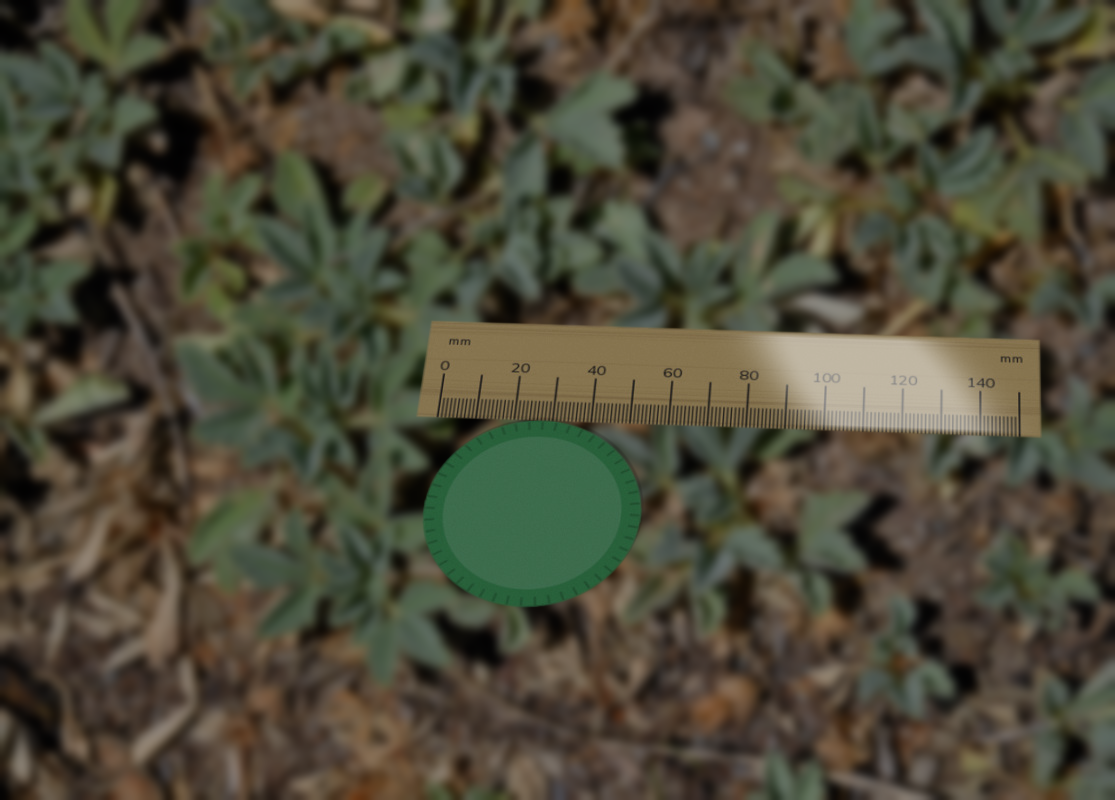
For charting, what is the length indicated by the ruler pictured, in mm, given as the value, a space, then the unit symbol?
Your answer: 55 mm
